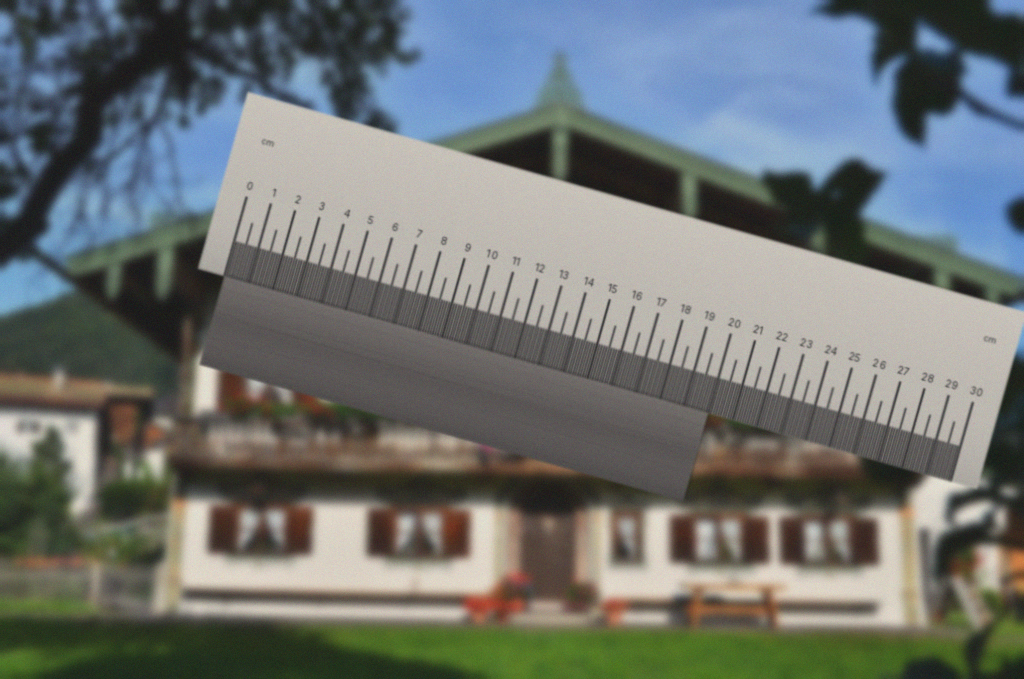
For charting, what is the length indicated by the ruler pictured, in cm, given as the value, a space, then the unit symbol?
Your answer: 20 cm
